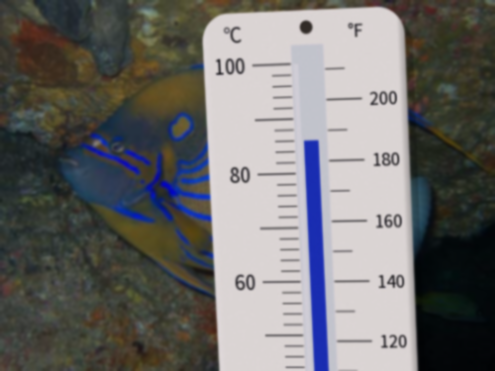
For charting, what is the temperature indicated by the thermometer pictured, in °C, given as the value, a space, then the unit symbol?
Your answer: 86 °C
